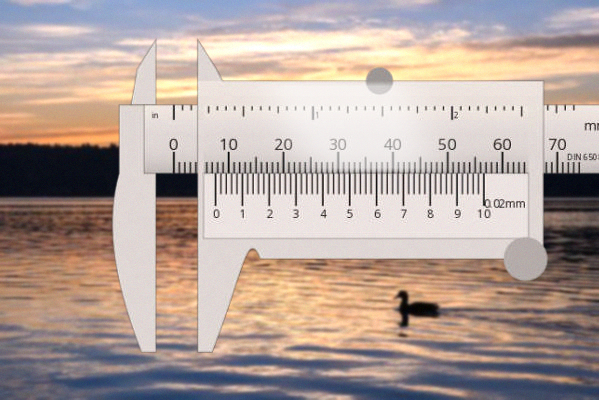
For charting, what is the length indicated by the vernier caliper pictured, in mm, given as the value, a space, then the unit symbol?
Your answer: 7.6 mm
